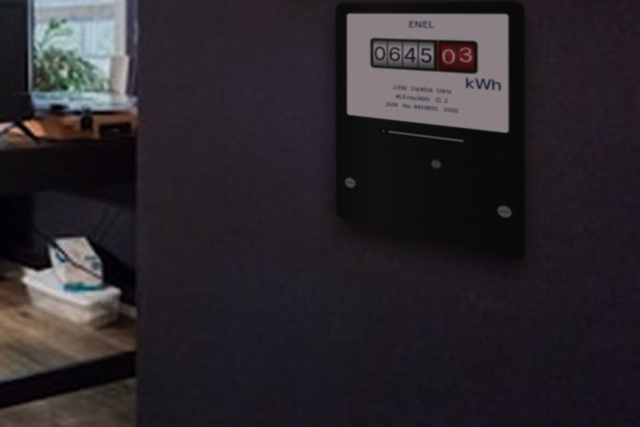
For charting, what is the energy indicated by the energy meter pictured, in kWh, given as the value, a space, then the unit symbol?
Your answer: 645.03 kWh
